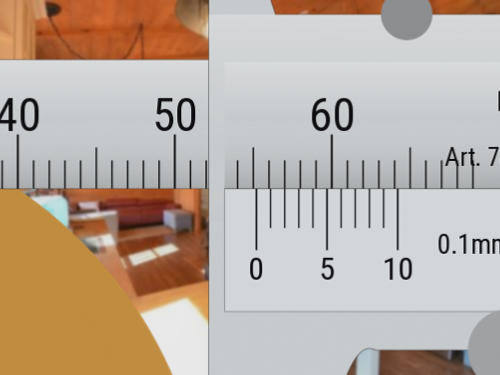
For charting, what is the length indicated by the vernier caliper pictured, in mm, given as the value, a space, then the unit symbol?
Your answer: 55.2 mm
